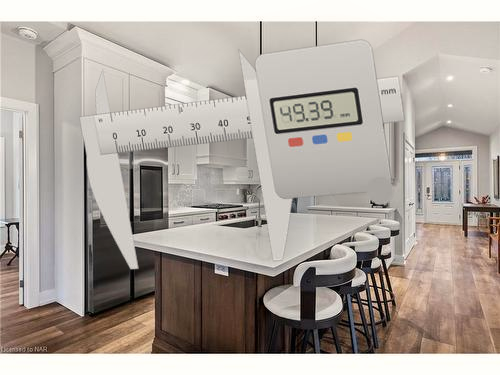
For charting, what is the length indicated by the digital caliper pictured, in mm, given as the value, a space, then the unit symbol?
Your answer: 49.39 mm
